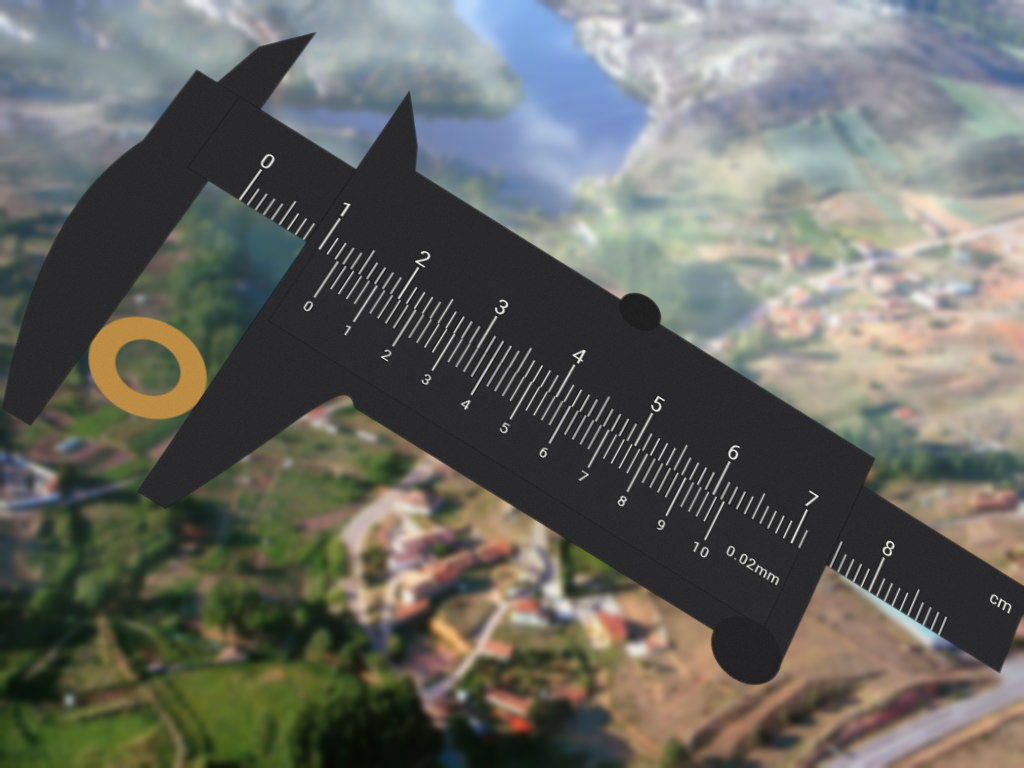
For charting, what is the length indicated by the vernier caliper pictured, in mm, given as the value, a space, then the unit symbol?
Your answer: 12.4 mm
